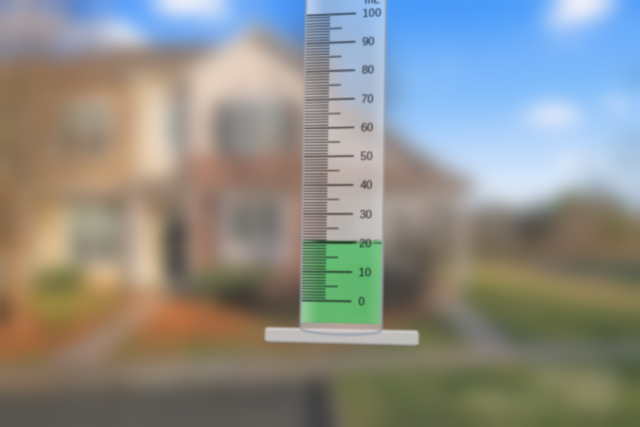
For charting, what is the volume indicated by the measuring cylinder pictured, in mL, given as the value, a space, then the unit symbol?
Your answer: 20 mL
